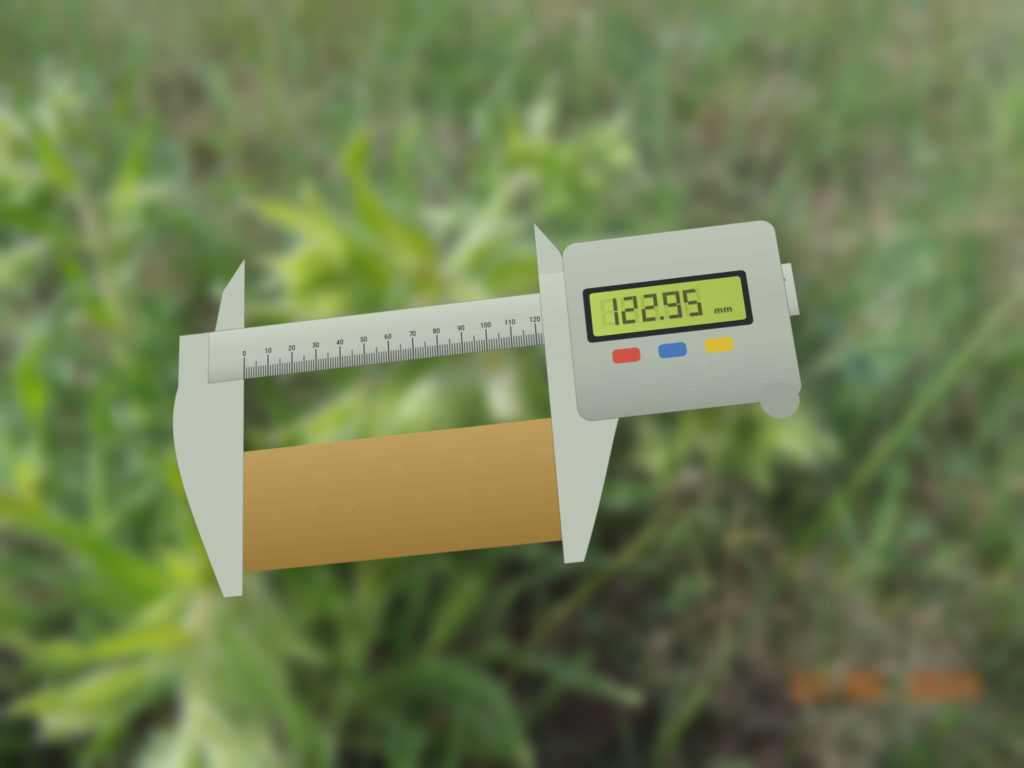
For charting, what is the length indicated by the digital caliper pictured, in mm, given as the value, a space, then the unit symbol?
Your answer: 122.95 mm
